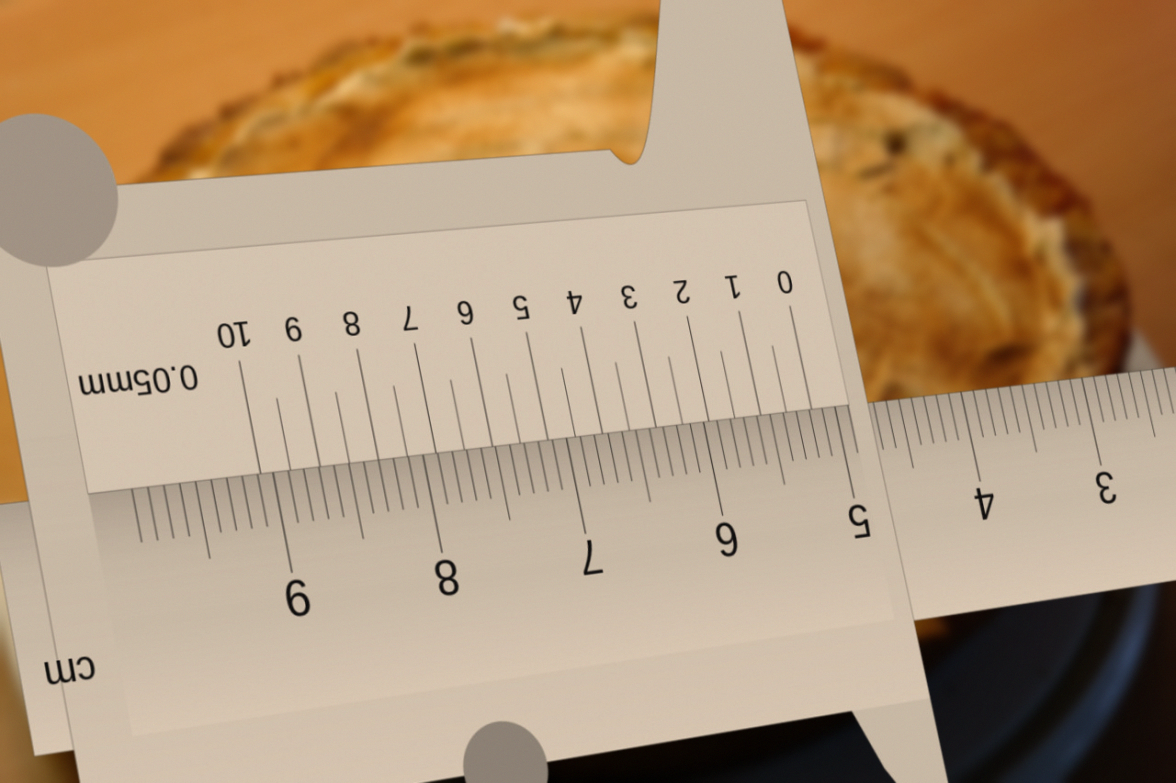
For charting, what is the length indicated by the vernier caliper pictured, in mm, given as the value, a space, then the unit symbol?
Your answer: 51.8 mm
